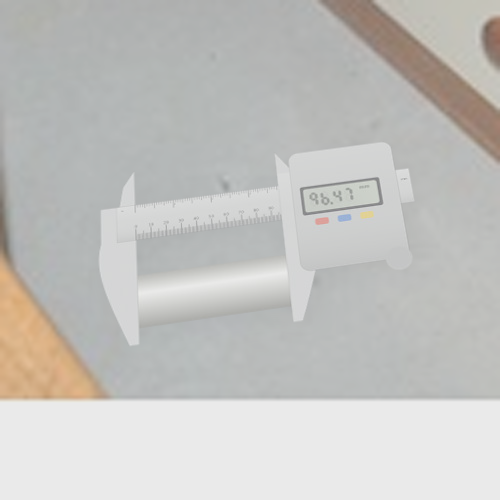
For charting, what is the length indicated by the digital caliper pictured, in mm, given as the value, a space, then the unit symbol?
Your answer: 96.47 mm
